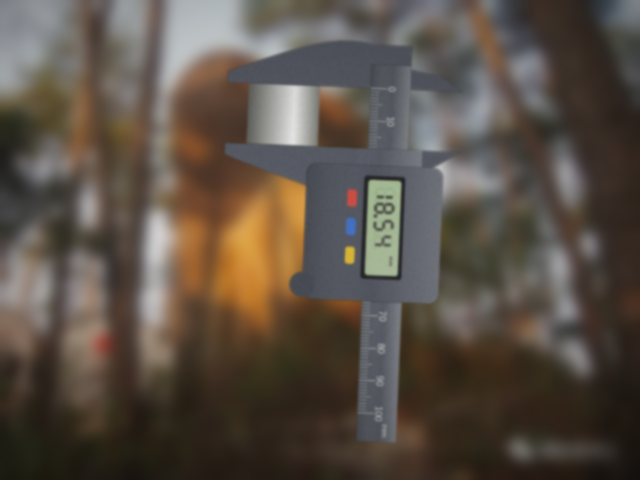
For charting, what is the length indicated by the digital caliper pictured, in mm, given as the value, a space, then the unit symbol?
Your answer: 18.54 mm
